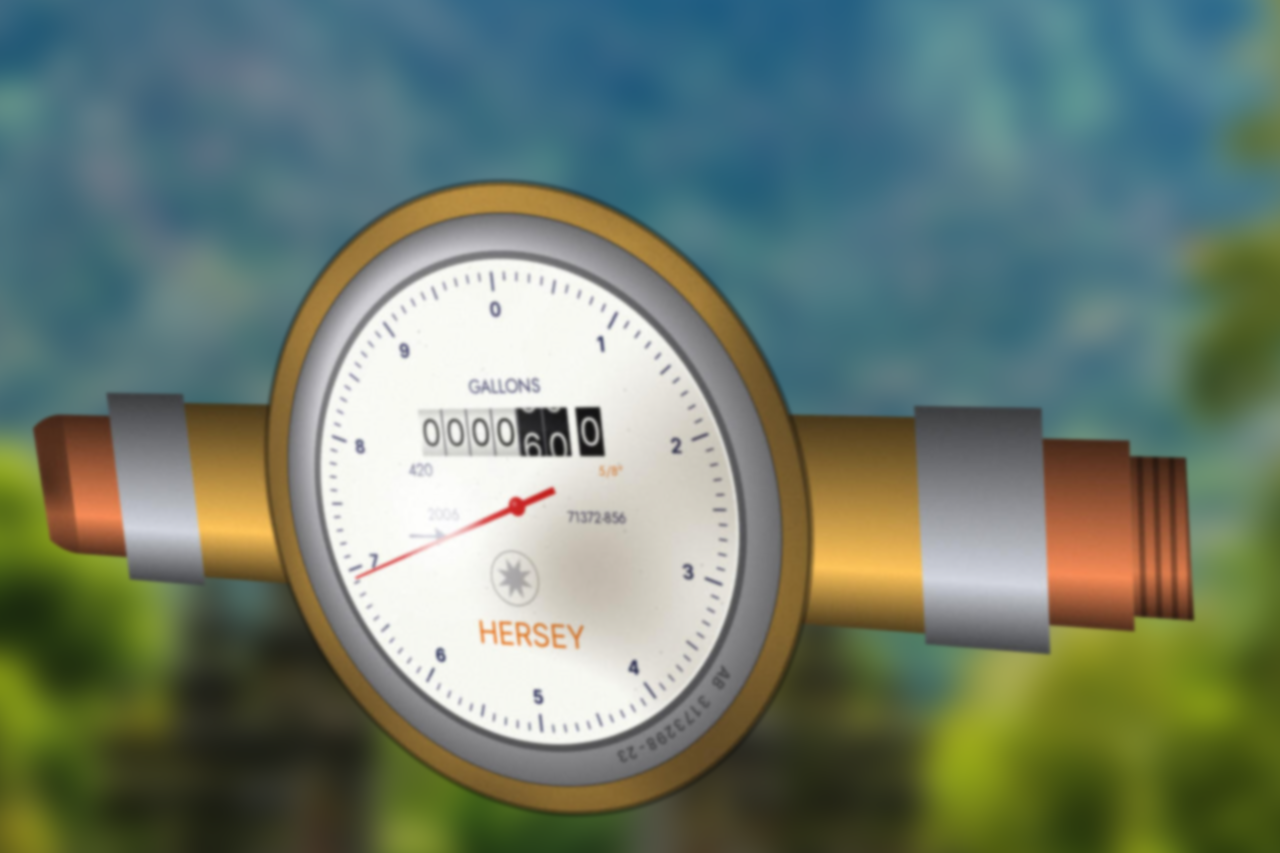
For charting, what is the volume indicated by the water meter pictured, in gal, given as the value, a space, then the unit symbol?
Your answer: 596.9 gal
